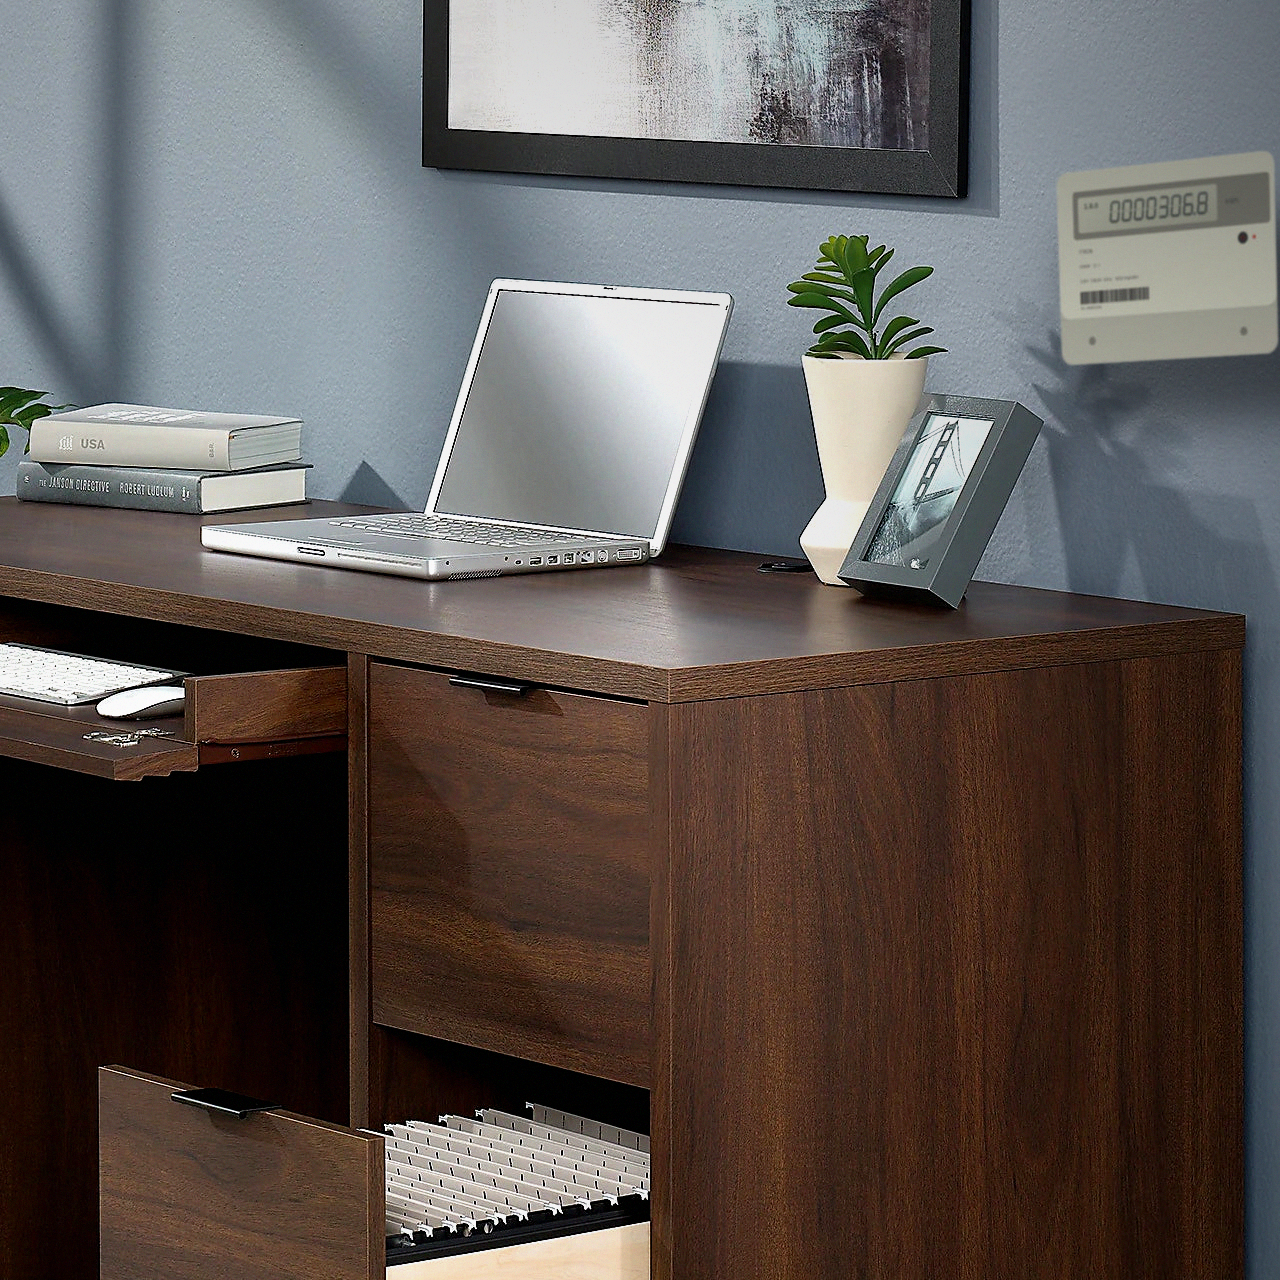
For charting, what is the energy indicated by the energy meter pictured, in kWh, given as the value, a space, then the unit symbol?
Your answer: 306.8 kWh
